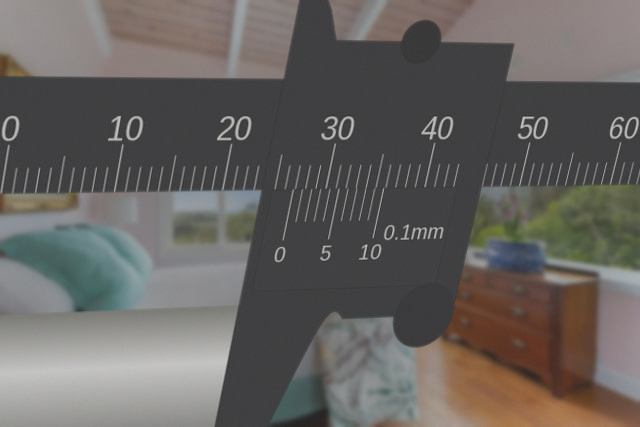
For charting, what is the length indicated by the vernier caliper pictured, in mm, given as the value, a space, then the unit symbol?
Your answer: 26.8 mm
